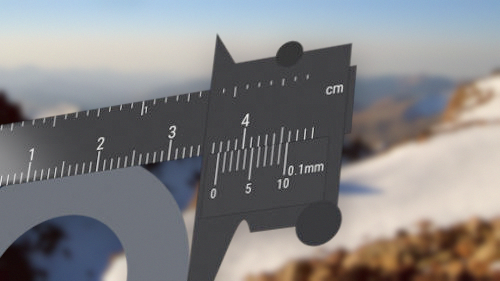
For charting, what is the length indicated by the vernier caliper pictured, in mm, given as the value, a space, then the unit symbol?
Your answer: 36.8 mm
